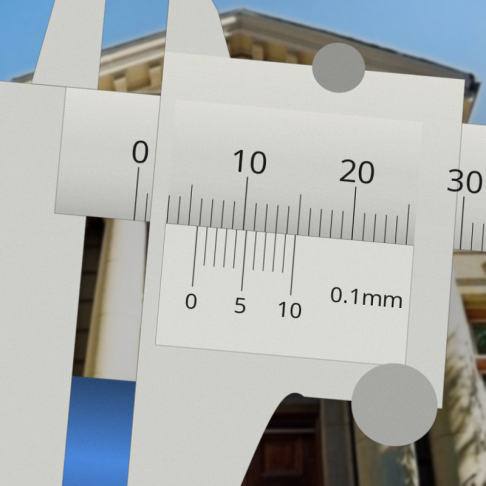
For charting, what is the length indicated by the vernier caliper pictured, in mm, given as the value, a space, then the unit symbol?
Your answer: 5.8 mm
